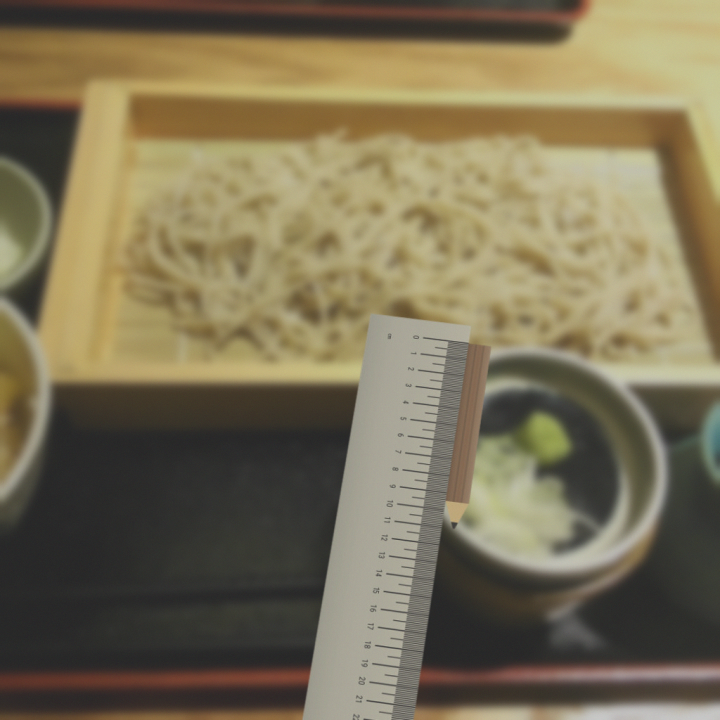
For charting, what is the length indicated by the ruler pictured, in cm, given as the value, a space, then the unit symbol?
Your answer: 11 cm
